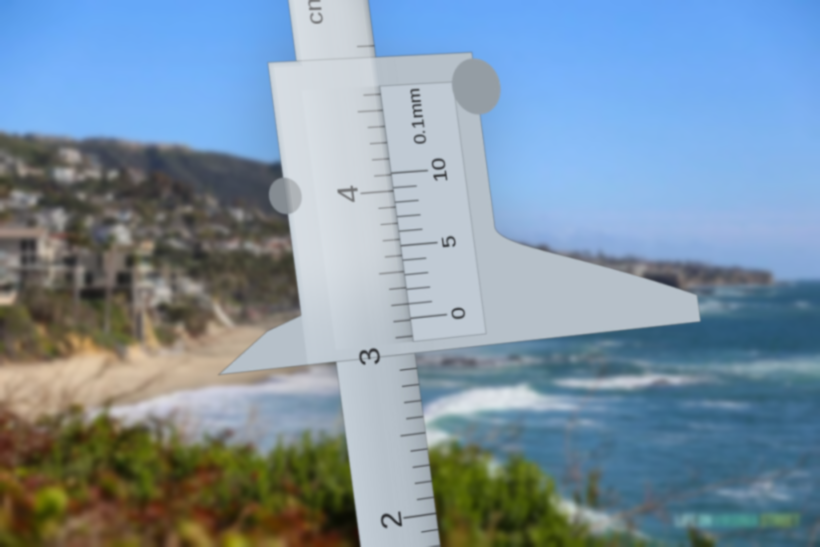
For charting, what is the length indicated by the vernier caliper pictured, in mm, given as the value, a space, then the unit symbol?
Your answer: 32.1 mm
